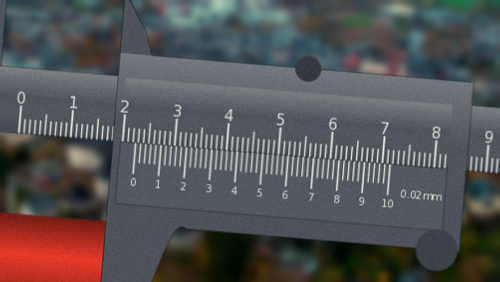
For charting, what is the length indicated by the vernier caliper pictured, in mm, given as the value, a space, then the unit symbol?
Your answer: 22.5 mm
